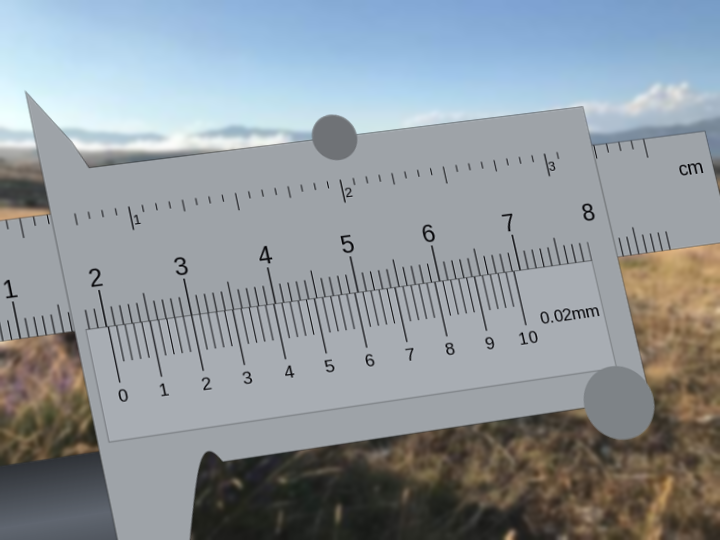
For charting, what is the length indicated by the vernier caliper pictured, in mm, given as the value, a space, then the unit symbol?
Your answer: 20.2 mm
